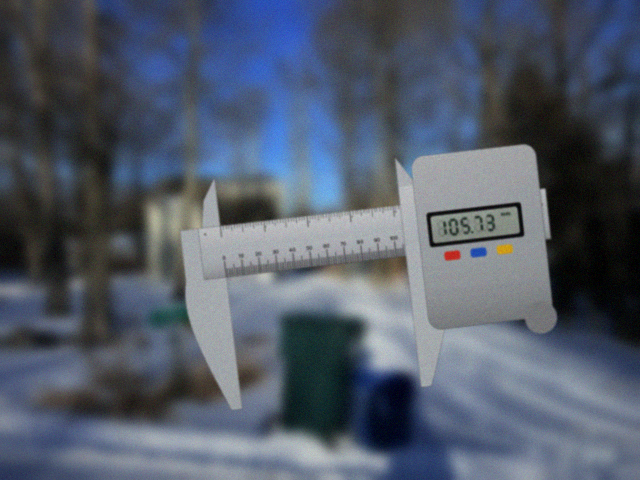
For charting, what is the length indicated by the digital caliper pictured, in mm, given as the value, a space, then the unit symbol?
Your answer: 105.73 mm
